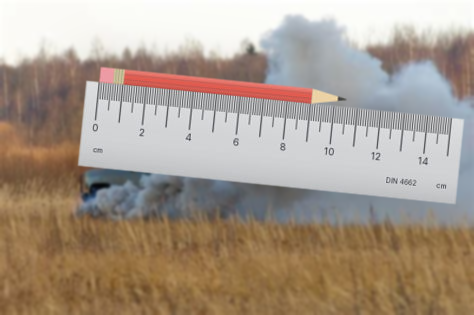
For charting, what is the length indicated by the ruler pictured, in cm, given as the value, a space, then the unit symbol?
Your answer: 10.5 cm
